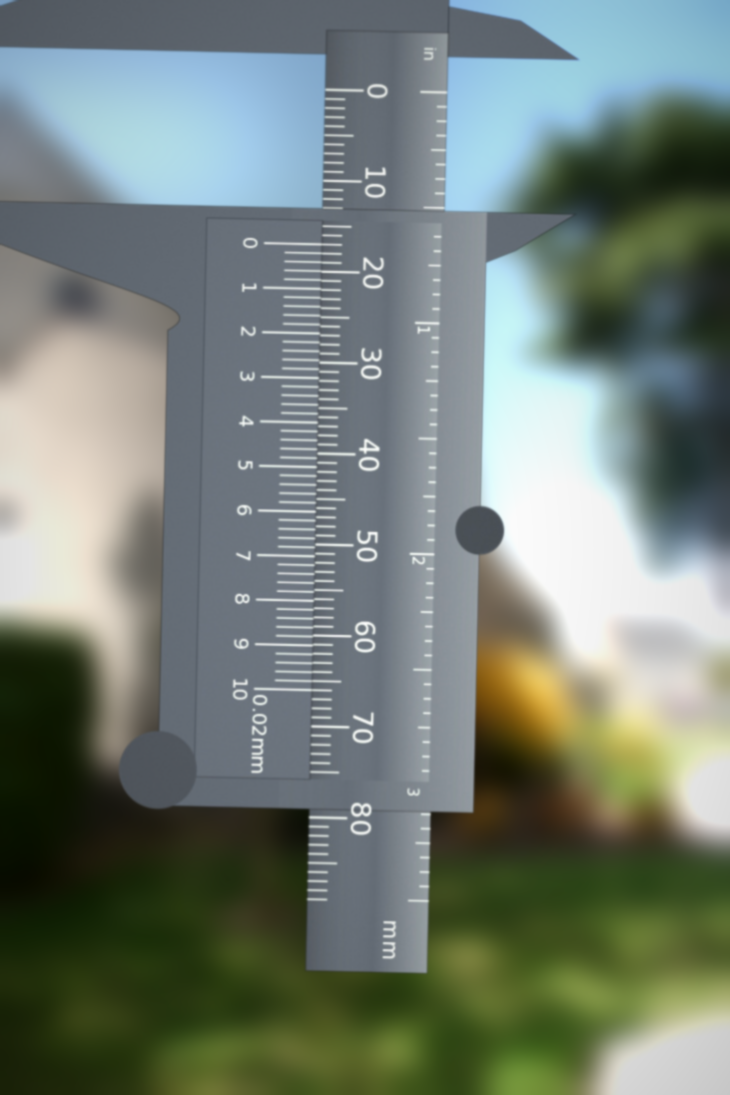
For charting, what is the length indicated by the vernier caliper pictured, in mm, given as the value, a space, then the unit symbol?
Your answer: 17.0 mm
